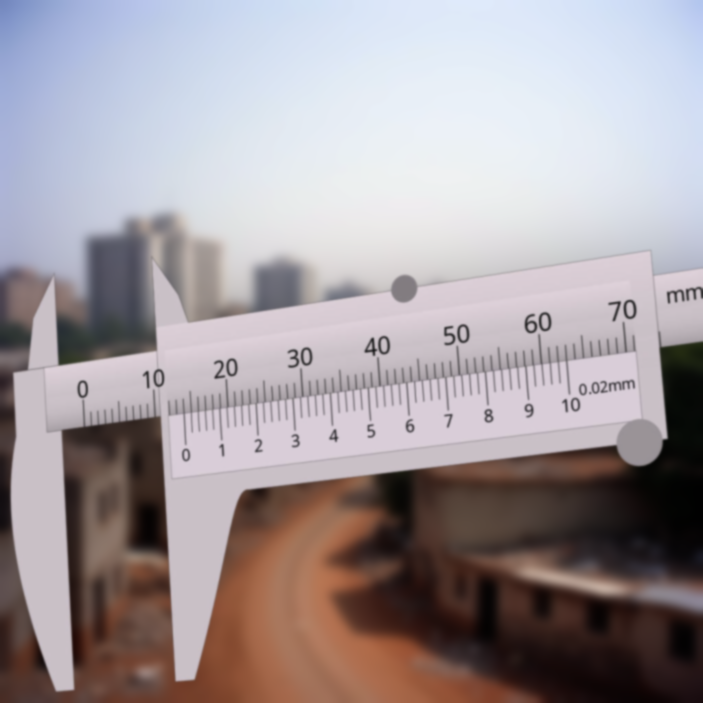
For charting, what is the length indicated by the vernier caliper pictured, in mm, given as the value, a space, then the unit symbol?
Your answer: 14.0 mm
